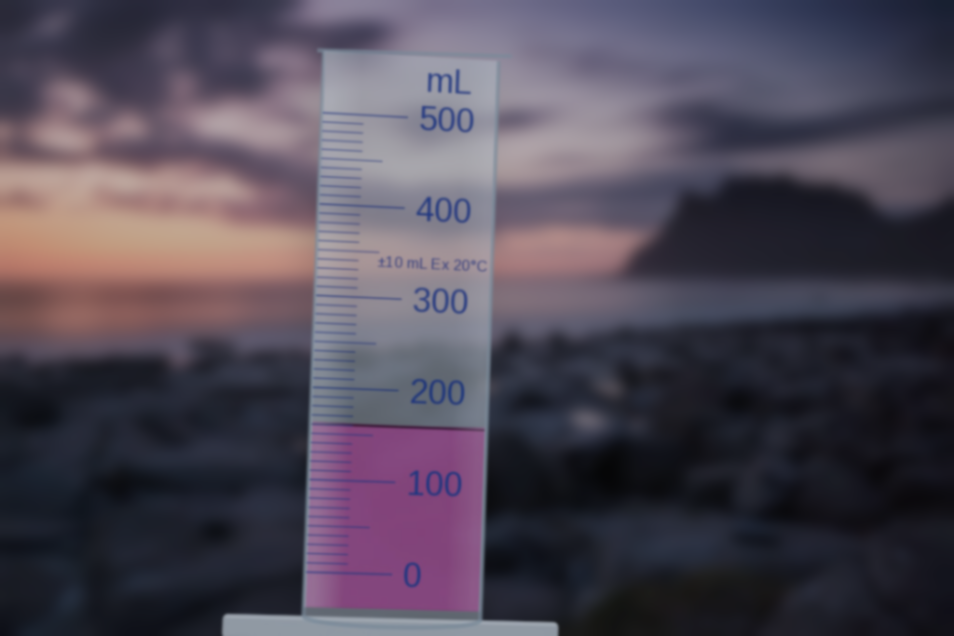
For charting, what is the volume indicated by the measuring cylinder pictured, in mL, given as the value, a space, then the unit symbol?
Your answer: 160 mL
